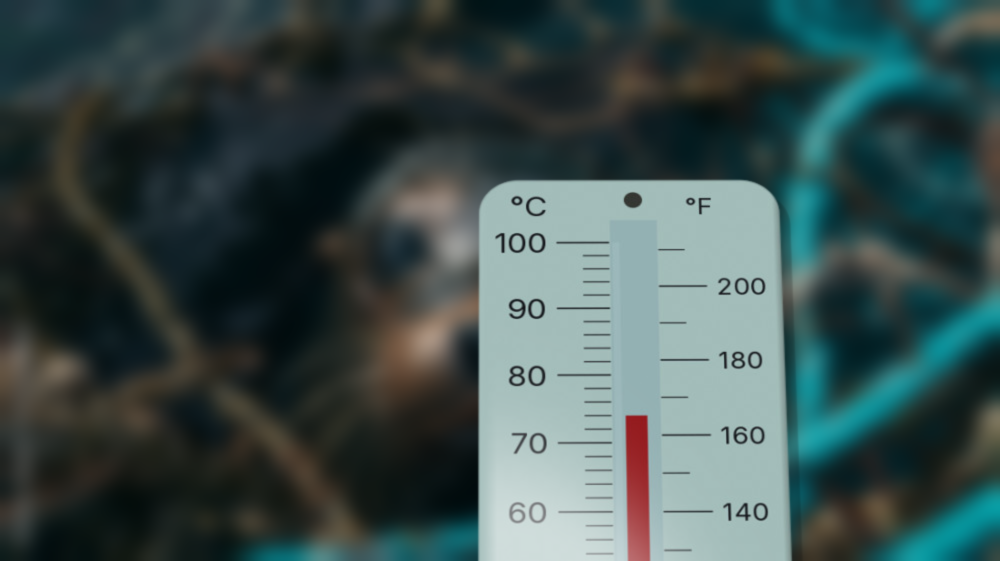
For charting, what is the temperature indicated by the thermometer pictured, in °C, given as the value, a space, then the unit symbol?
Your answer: 74 °C
